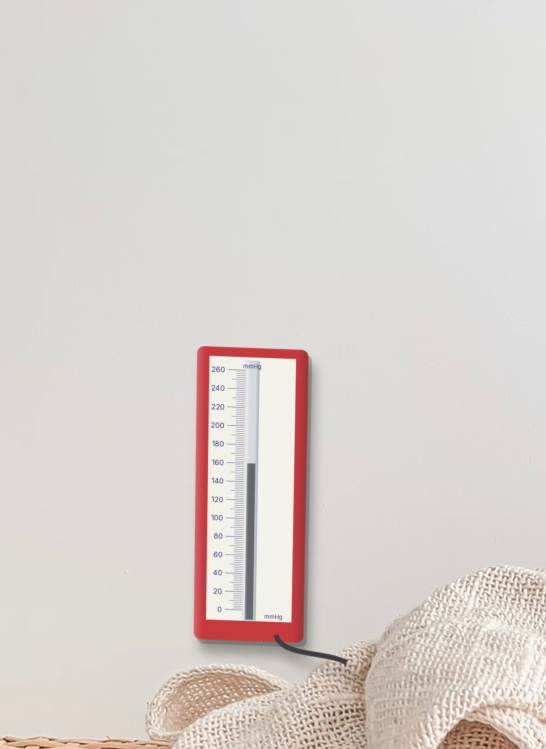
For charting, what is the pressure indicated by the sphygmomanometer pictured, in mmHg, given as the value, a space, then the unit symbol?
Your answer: 160 mmHg
